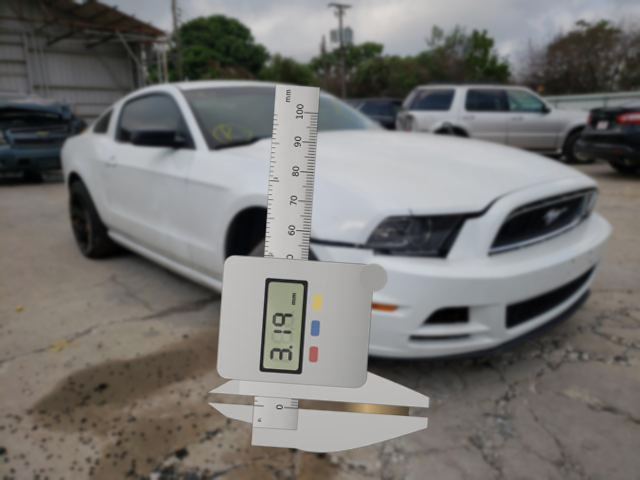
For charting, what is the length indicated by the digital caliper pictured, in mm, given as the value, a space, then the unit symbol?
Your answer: 3.19 mm
